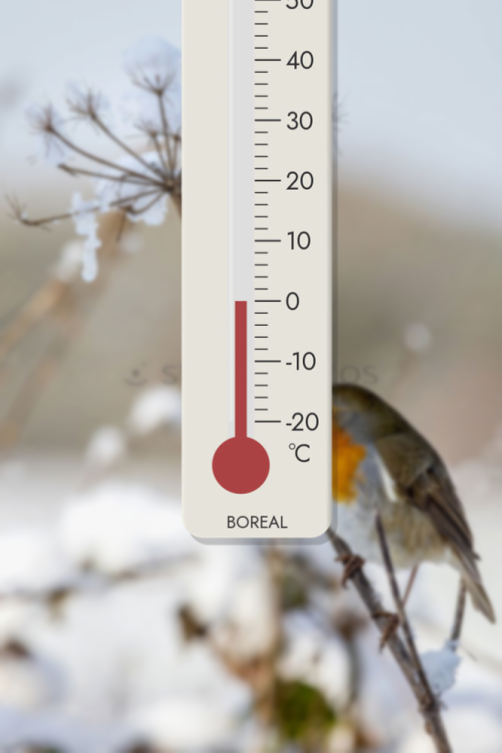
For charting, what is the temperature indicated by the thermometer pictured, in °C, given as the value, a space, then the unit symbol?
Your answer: 0 °C
